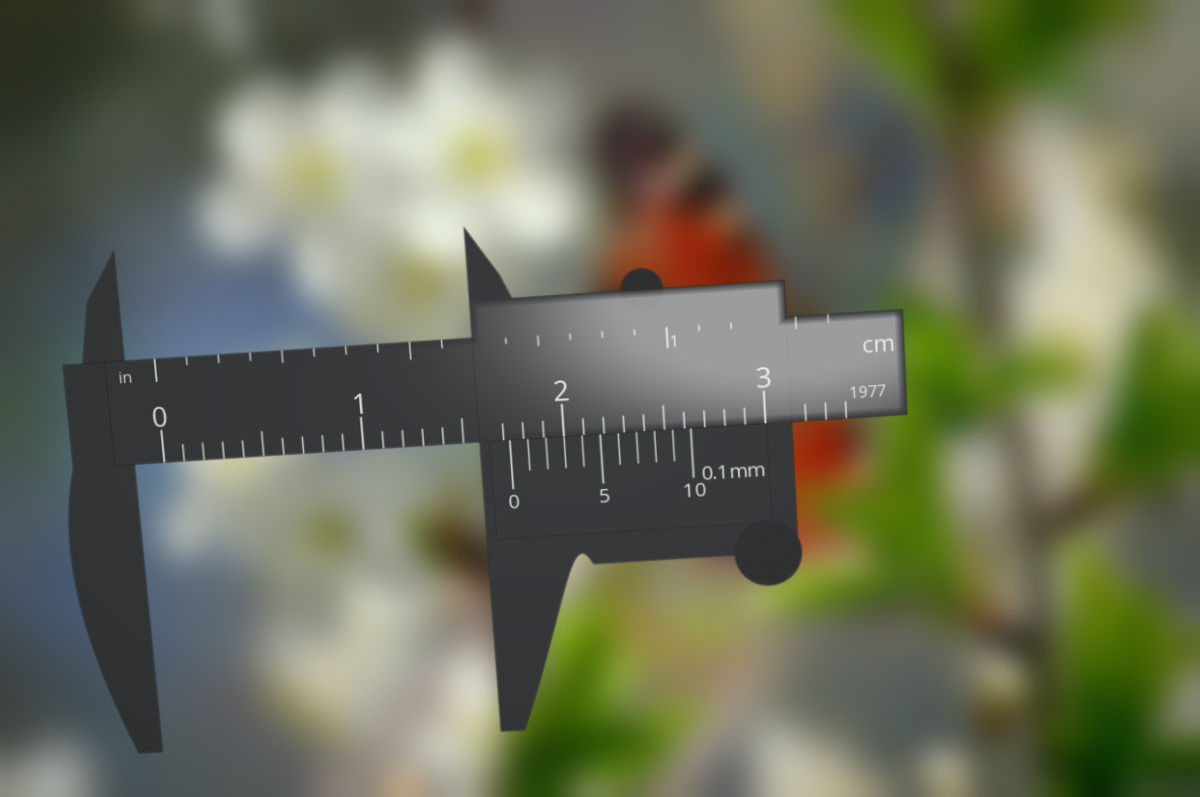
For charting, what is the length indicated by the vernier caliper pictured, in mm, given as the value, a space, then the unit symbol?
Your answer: 17.3 mm
